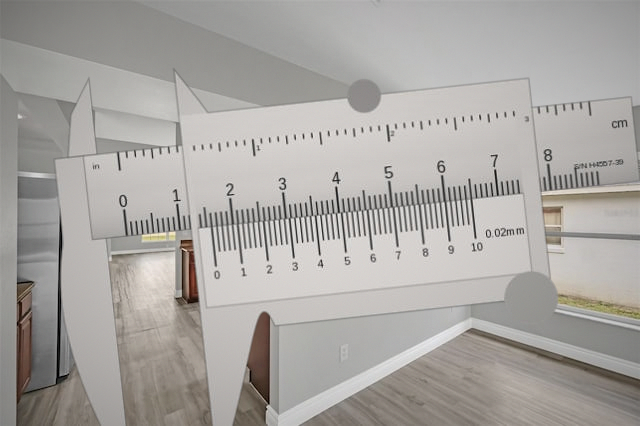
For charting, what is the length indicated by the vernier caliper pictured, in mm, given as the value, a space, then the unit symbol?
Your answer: 16.0 mm
